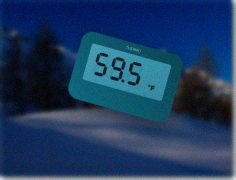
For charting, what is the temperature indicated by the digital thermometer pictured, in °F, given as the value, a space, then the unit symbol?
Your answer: 59.5 °F
